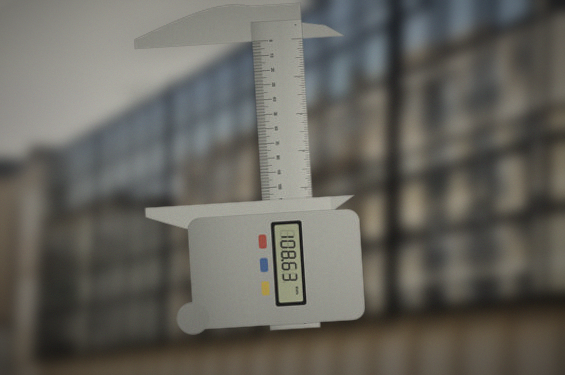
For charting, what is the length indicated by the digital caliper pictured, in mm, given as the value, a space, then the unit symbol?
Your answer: 108.63 mm
